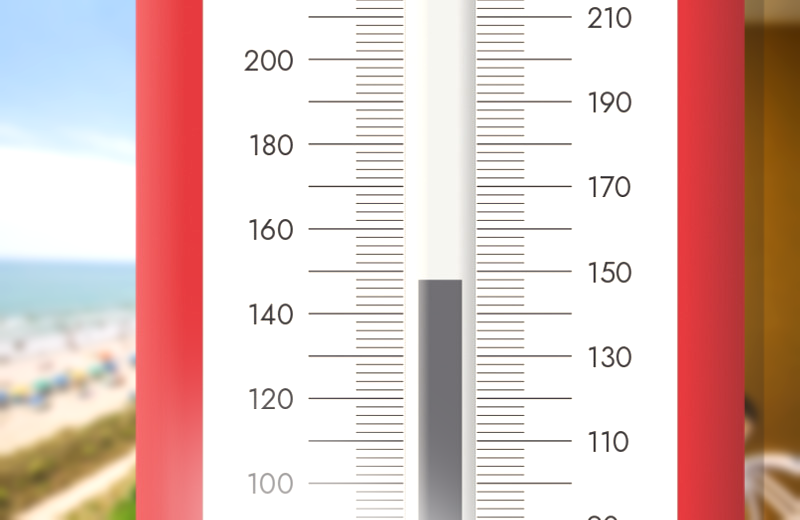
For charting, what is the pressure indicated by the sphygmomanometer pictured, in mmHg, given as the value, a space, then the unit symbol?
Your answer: 148 mmHg
